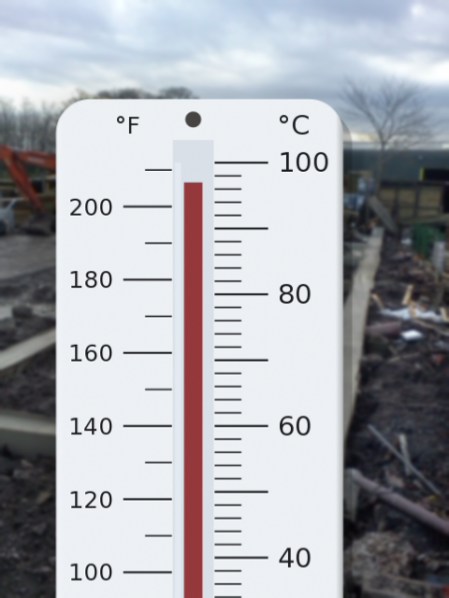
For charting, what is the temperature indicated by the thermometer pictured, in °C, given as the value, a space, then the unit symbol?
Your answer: 97 °C
